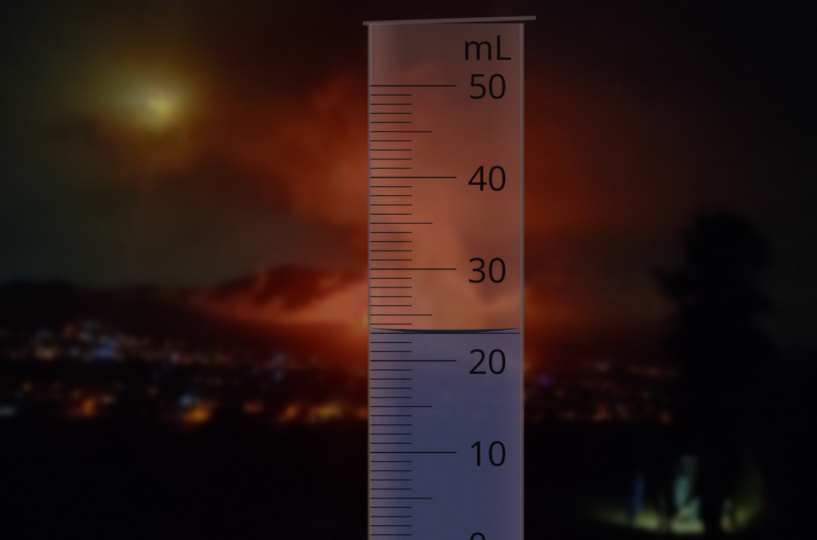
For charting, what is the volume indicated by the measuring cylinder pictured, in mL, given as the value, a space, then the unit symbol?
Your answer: 23 mL
